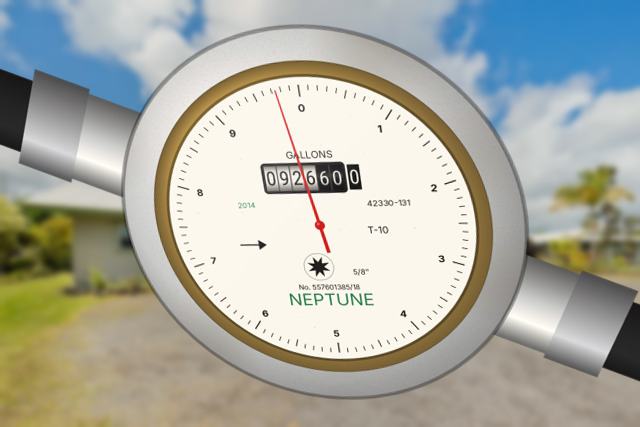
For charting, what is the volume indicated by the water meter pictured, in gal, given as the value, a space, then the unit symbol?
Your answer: 926599.7 gal
